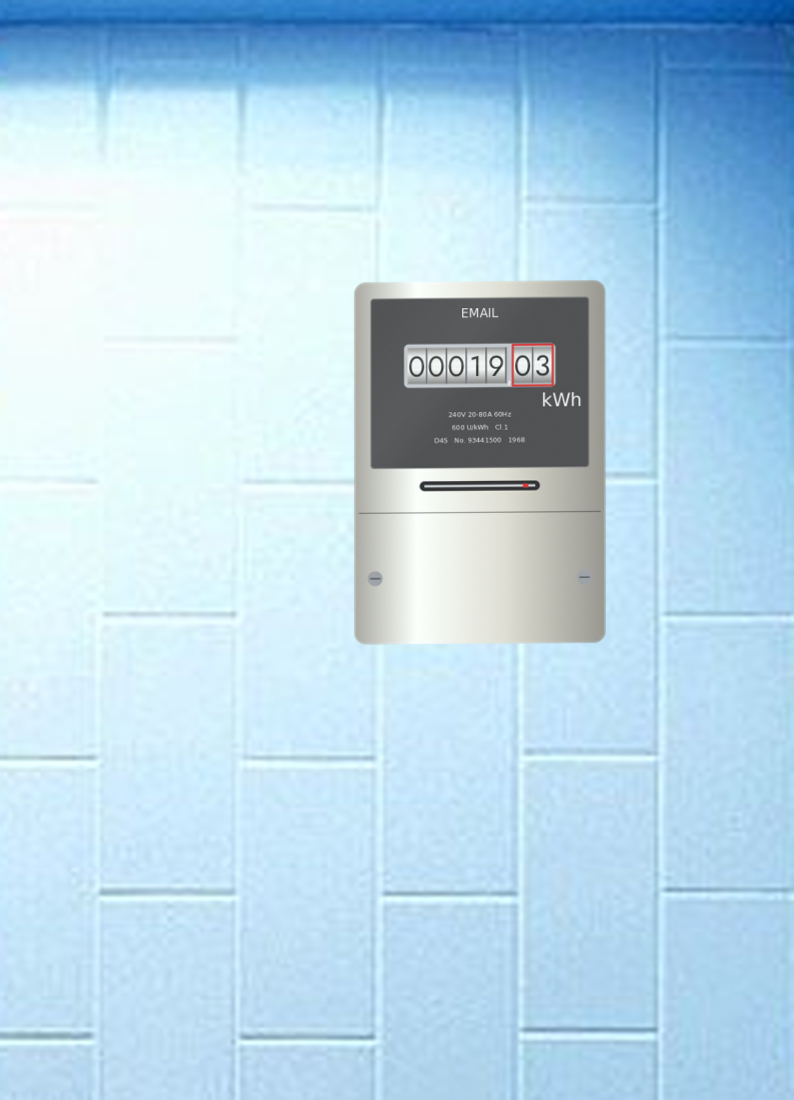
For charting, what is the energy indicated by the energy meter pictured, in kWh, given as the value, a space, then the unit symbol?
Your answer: 19.03 kWh
